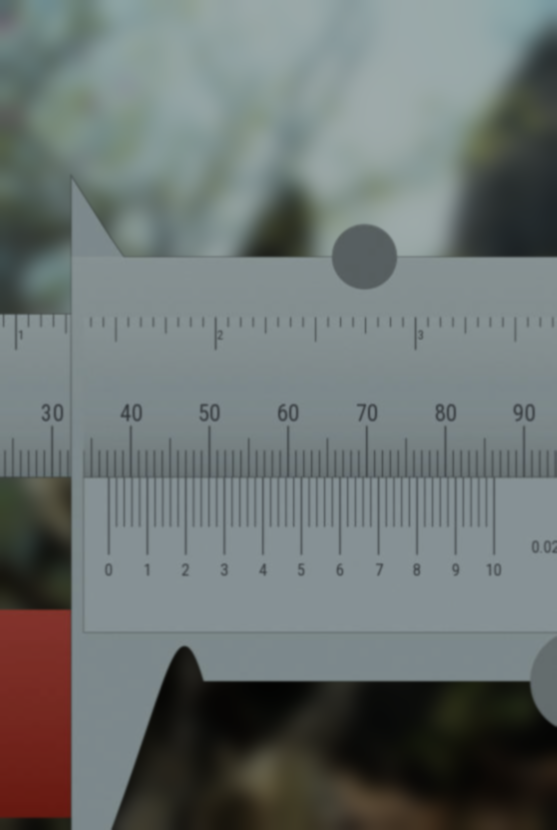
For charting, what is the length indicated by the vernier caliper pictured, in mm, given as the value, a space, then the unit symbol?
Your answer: 37.2 mm
